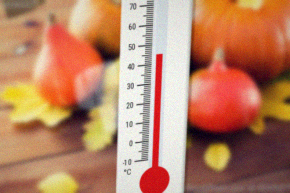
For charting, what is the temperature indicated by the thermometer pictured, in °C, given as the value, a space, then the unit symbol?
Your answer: 45 °C
